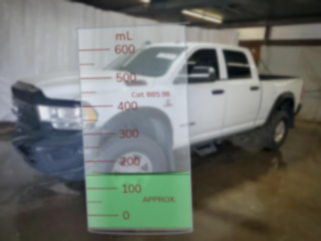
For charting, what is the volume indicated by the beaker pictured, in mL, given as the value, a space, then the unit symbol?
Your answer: 150 mL
